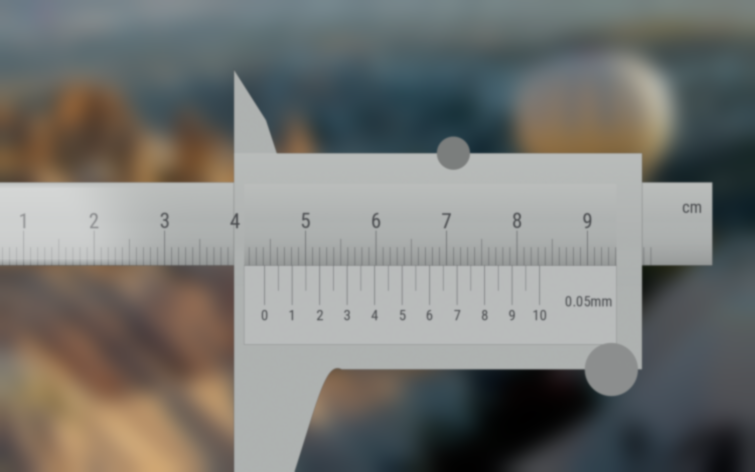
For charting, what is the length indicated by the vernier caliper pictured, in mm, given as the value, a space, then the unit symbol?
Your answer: 44.2 mm
